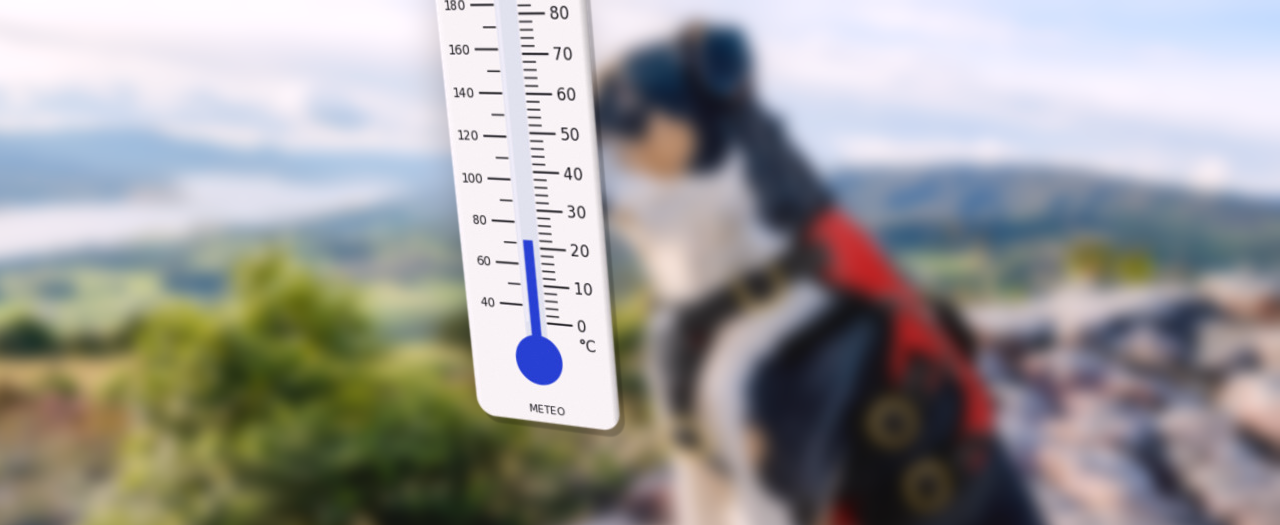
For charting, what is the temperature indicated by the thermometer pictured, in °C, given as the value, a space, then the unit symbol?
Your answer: 22 °C
